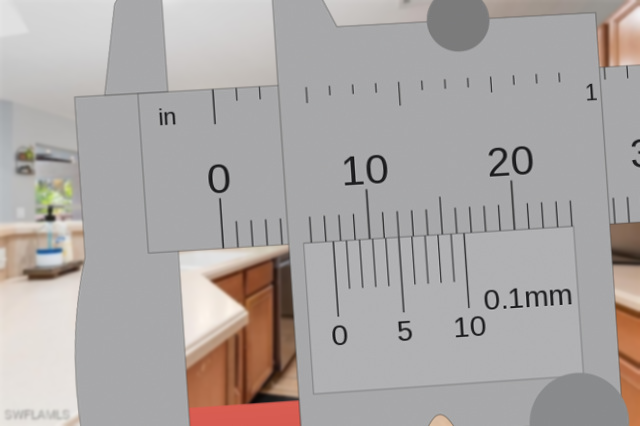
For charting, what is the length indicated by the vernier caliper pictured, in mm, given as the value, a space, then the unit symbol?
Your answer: 7.5 mm
